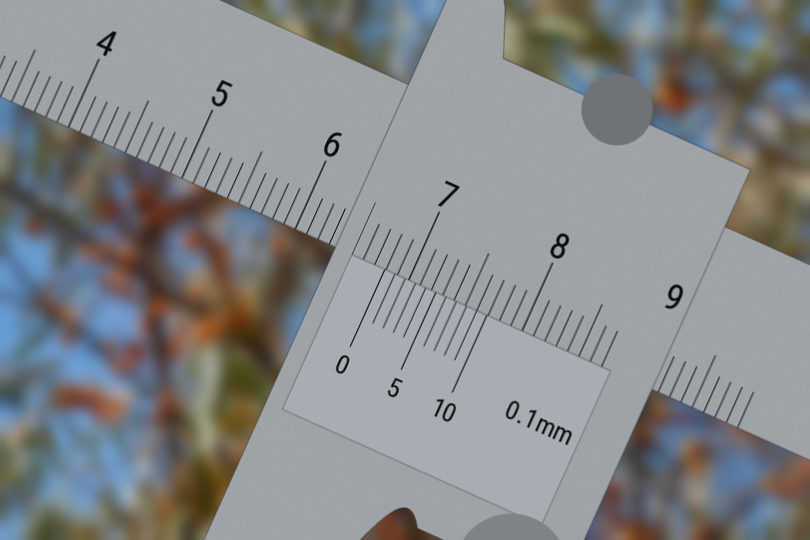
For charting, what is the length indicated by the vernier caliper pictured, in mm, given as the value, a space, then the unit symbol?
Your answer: 67.9 mm
